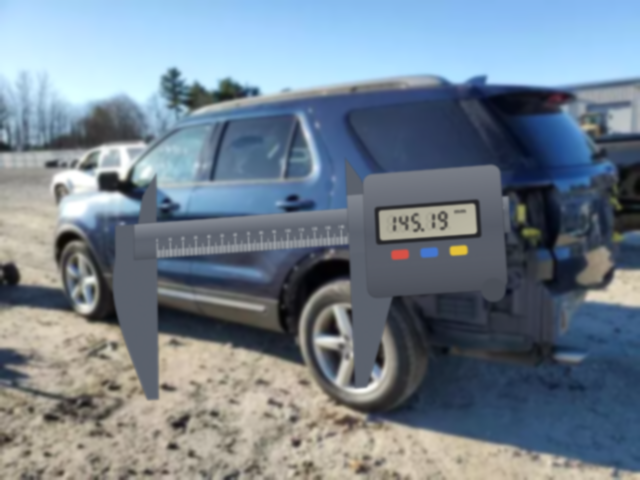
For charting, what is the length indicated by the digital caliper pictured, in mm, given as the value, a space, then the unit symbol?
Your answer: 145.19 mm
